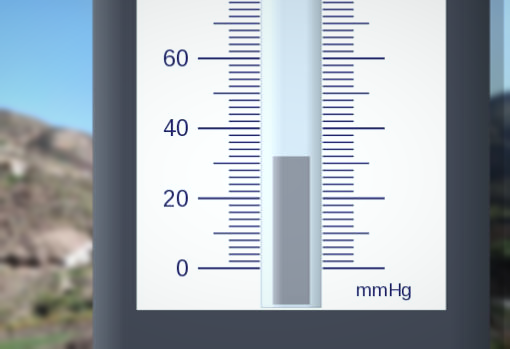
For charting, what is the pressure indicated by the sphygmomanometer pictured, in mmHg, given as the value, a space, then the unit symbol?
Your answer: 32 mmHg
